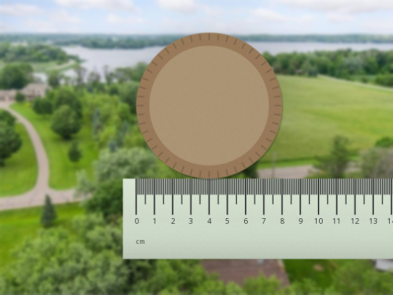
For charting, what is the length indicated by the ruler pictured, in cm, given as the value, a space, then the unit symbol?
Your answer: 8 cm
